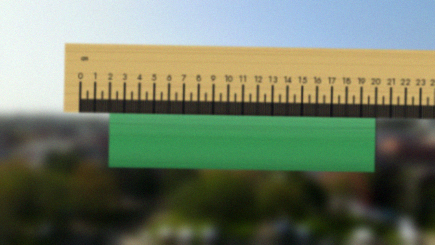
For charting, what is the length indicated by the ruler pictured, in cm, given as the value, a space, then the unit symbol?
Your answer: 18 cm
